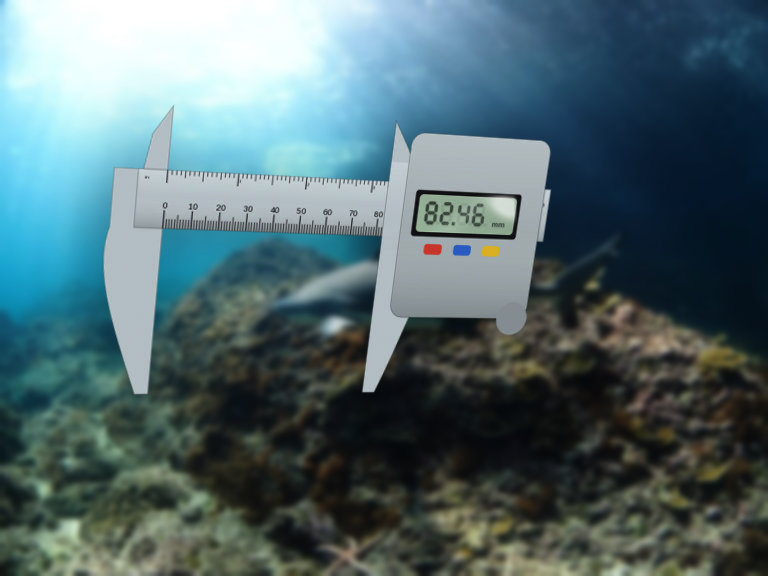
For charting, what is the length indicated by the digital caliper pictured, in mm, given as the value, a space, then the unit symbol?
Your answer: 82.46 mm
